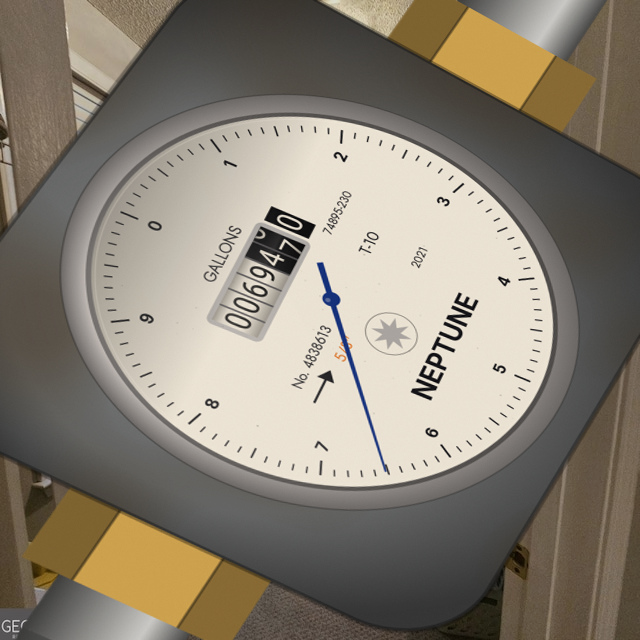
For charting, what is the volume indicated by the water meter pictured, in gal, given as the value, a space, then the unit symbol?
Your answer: 69466.5 gal
